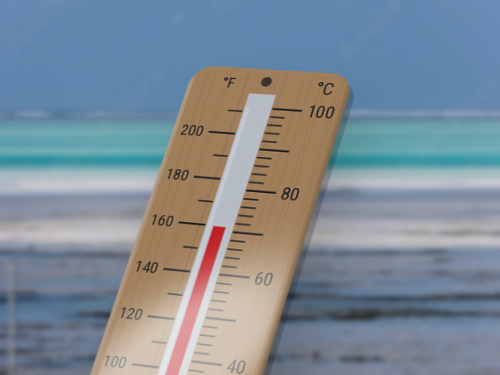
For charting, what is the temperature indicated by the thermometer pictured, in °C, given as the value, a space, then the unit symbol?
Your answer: 71 °C
